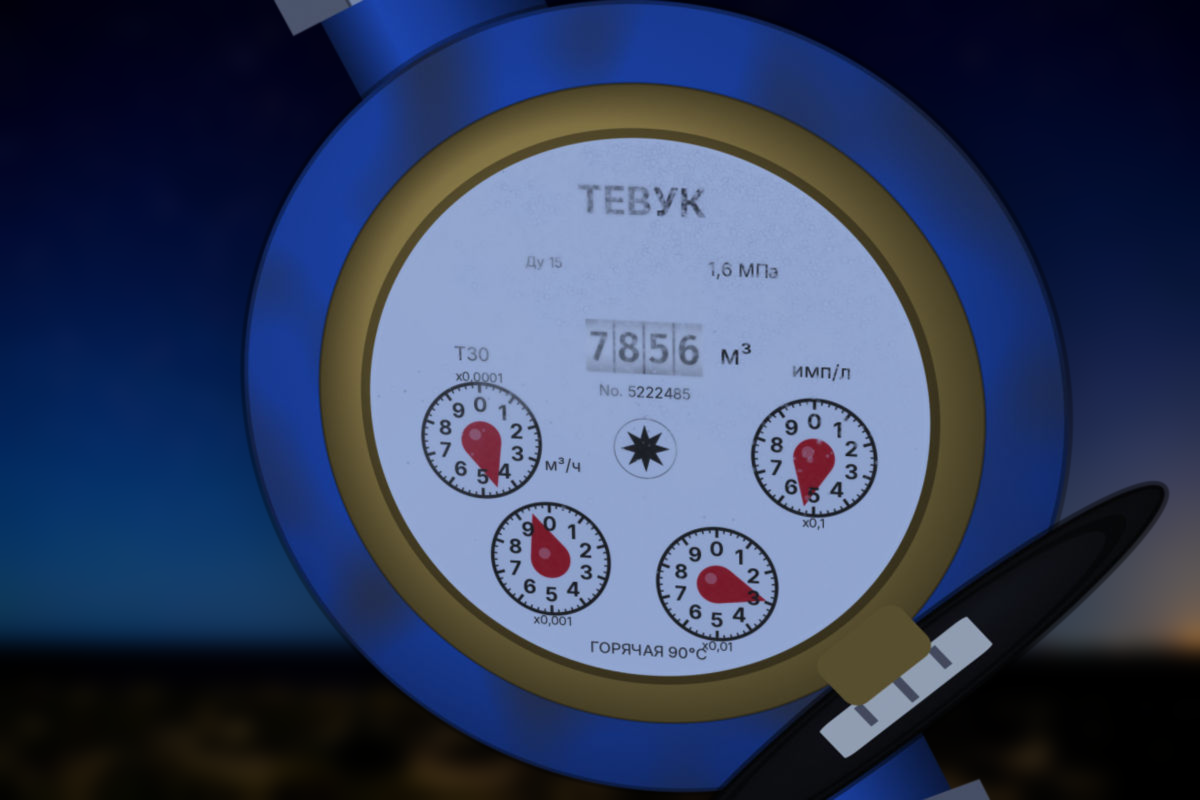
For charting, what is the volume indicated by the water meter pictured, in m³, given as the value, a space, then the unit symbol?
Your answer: 7856.5294 m³
